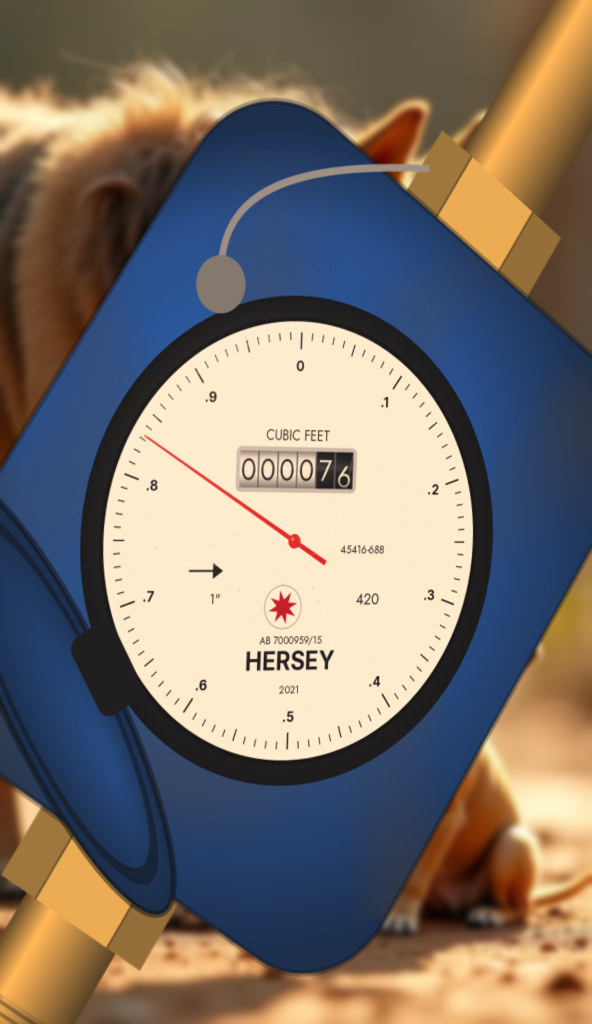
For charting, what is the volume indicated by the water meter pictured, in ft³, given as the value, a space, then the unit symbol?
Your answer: 75.83 ft³
